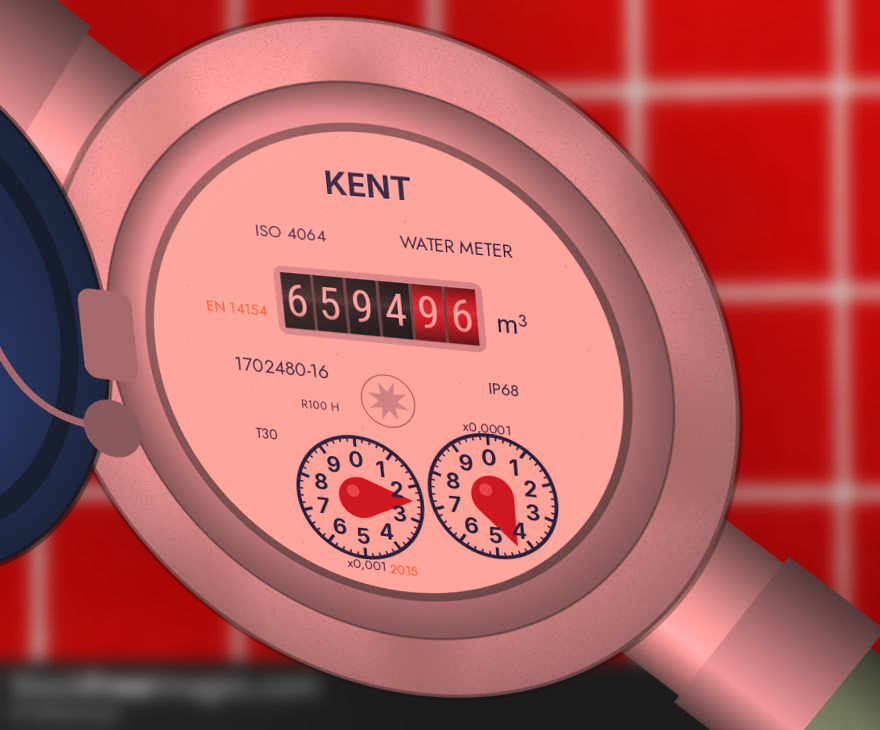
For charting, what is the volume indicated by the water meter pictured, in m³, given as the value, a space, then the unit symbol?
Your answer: 6594.9624 m³
